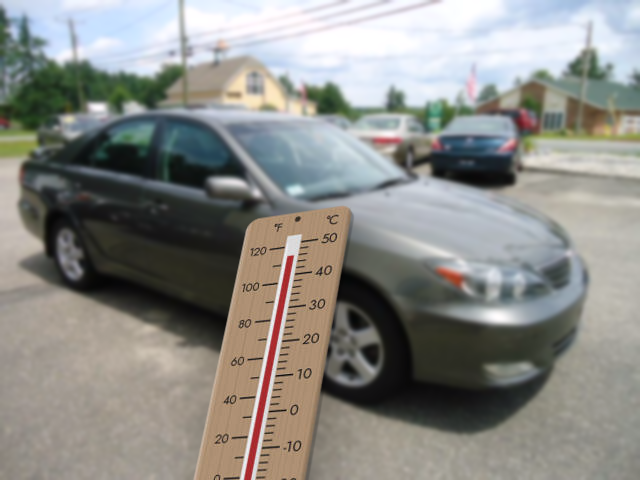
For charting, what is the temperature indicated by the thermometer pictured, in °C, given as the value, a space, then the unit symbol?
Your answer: 46 °C
